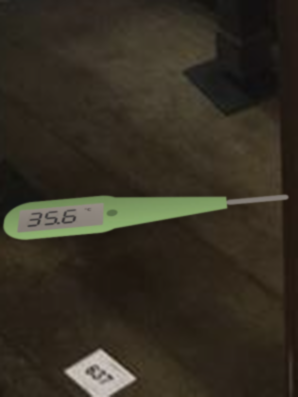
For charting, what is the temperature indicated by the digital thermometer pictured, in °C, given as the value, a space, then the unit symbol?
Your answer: 35.6 °C
